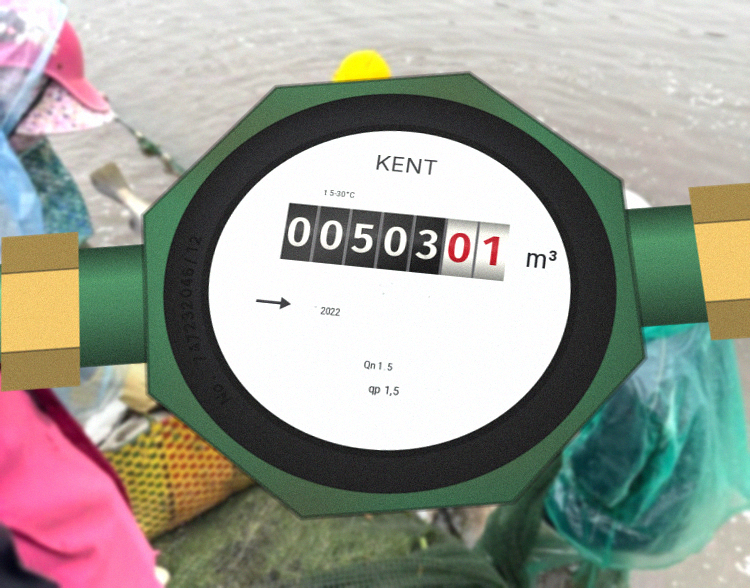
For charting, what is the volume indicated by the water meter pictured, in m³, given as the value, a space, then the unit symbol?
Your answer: 503.01 m³
